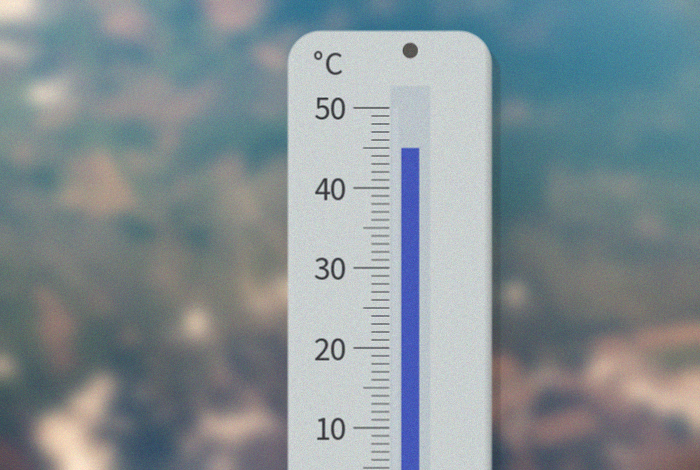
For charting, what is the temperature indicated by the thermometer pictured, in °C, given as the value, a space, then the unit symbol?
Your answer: 45 °C
